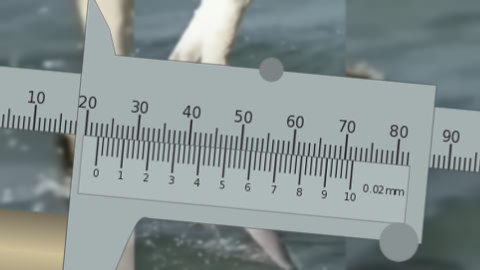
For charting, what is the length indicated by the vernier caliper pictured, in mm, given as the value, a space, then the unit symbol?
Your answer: 22.5 mm
